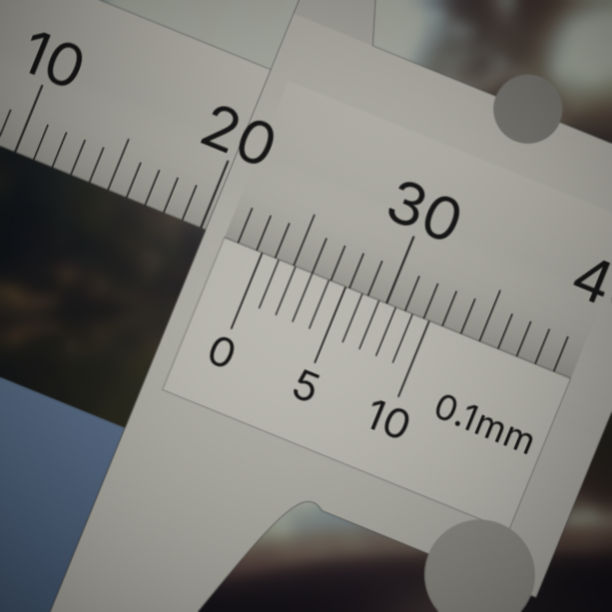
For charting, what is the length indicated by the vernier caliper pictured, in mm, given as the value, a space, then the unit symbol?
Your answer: 23.3 mm
